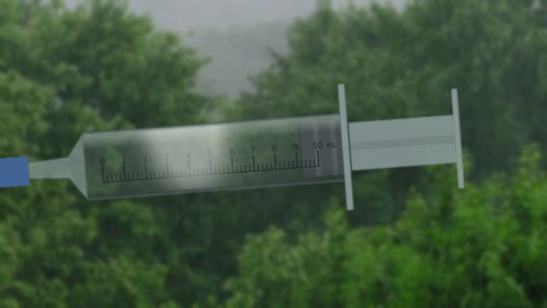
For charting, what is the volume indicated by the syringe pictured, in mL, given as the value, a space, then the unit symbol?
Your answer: 9.2 mL
